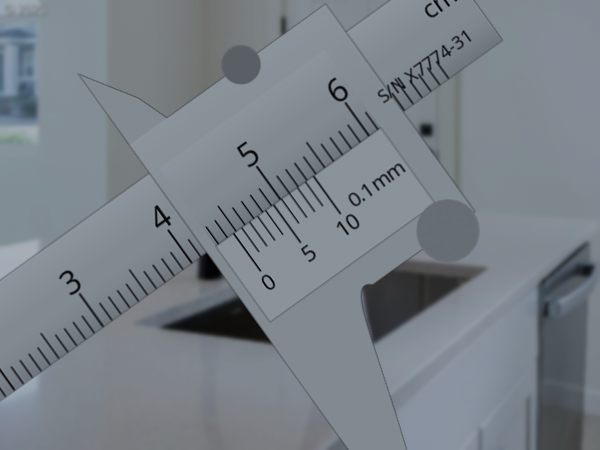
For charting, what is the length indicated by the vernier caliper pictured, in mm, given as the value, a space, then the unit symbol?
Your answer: 44.7 mm
